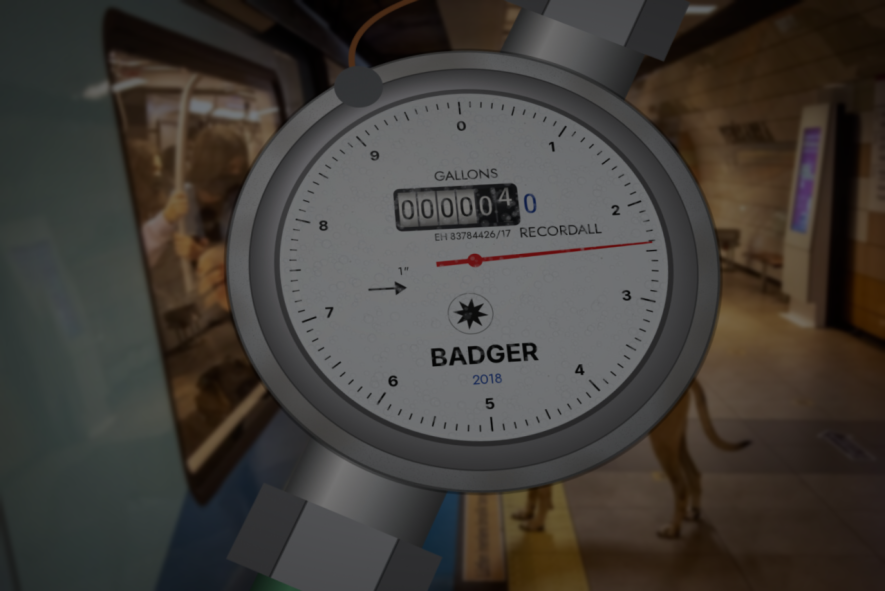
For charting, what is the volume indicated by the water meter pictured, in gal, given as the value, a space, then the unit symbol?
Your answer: 42.4 gal
